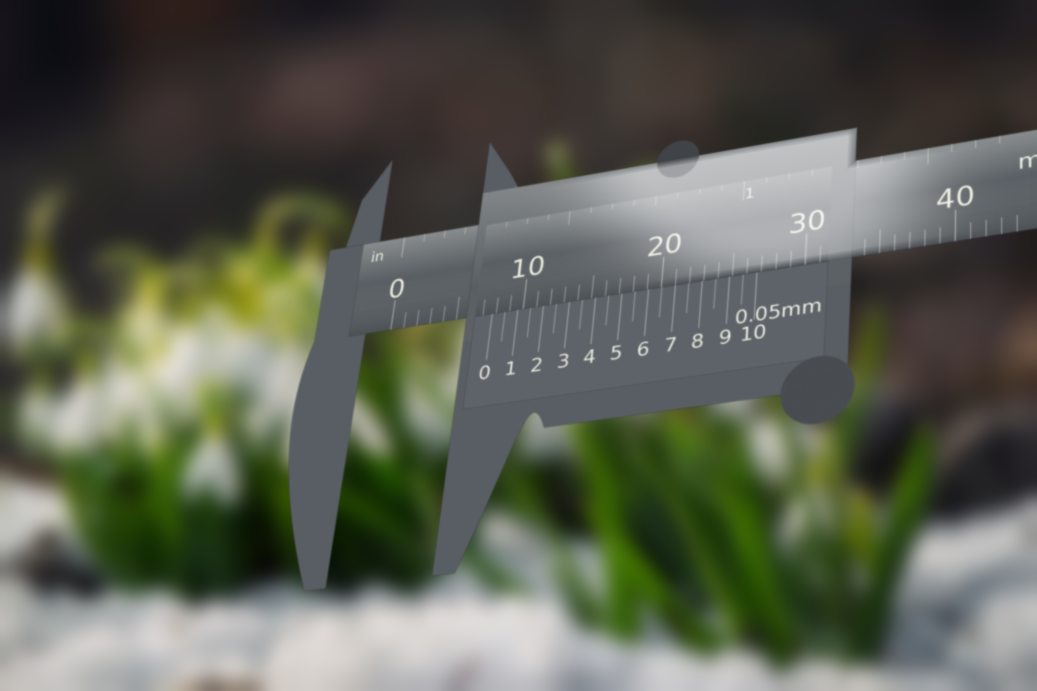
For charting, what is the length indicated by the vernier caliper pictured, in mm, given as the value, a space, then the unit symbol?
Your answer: 7.7 mm
